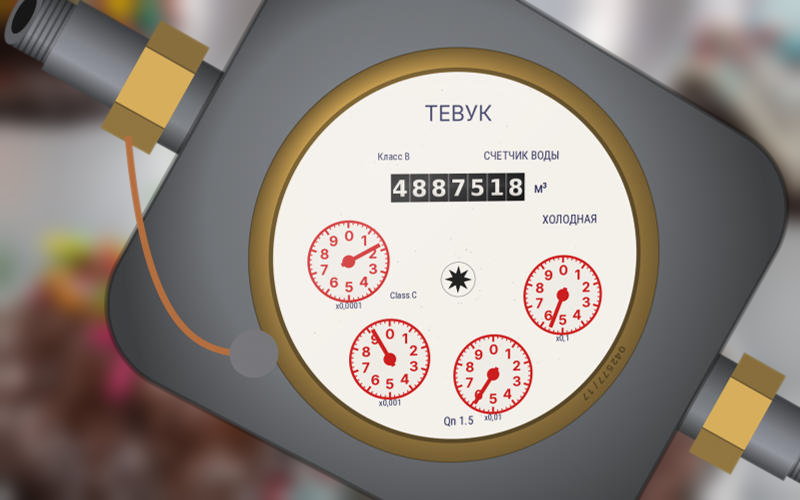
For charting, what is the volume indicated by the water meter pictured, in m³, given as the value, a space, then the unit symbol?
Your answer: 4887518.5591 m³
